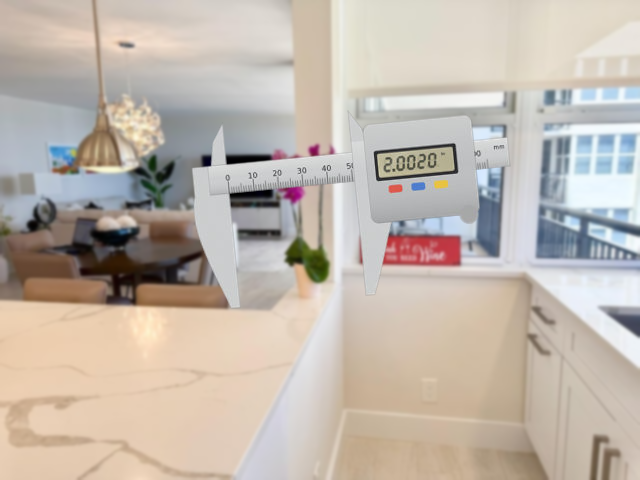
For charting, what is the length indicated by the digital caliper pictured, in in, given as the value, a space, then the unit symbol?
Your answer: 2.0020 in
